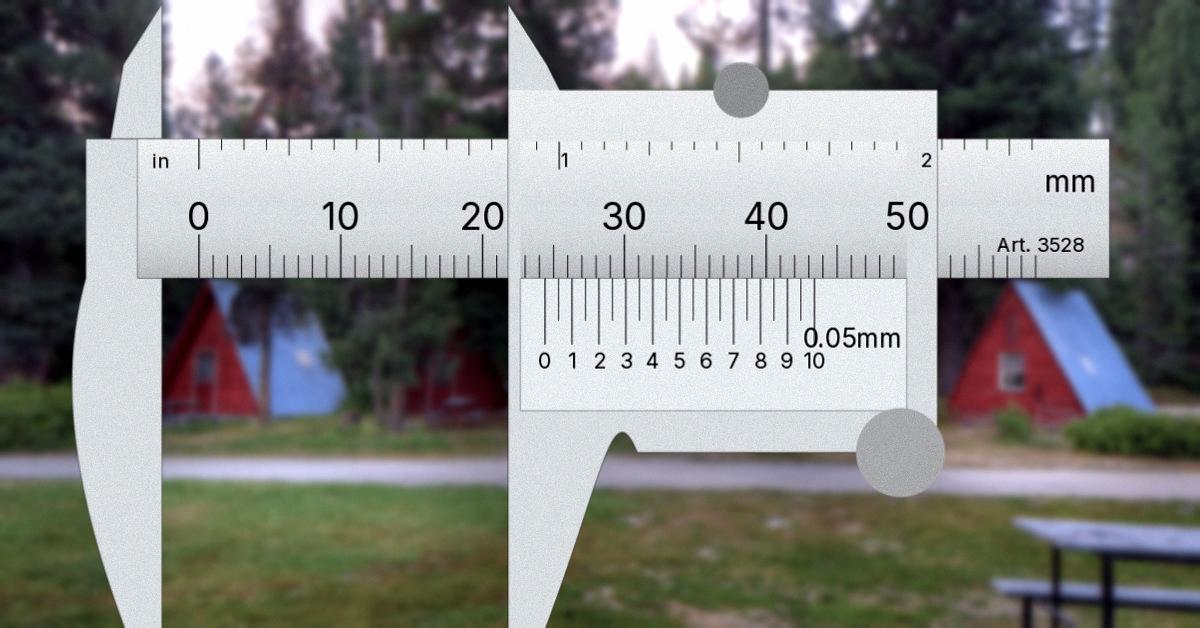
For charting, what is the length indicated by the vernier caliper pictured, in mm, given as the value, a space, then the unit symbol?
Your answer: 24.4 mm
